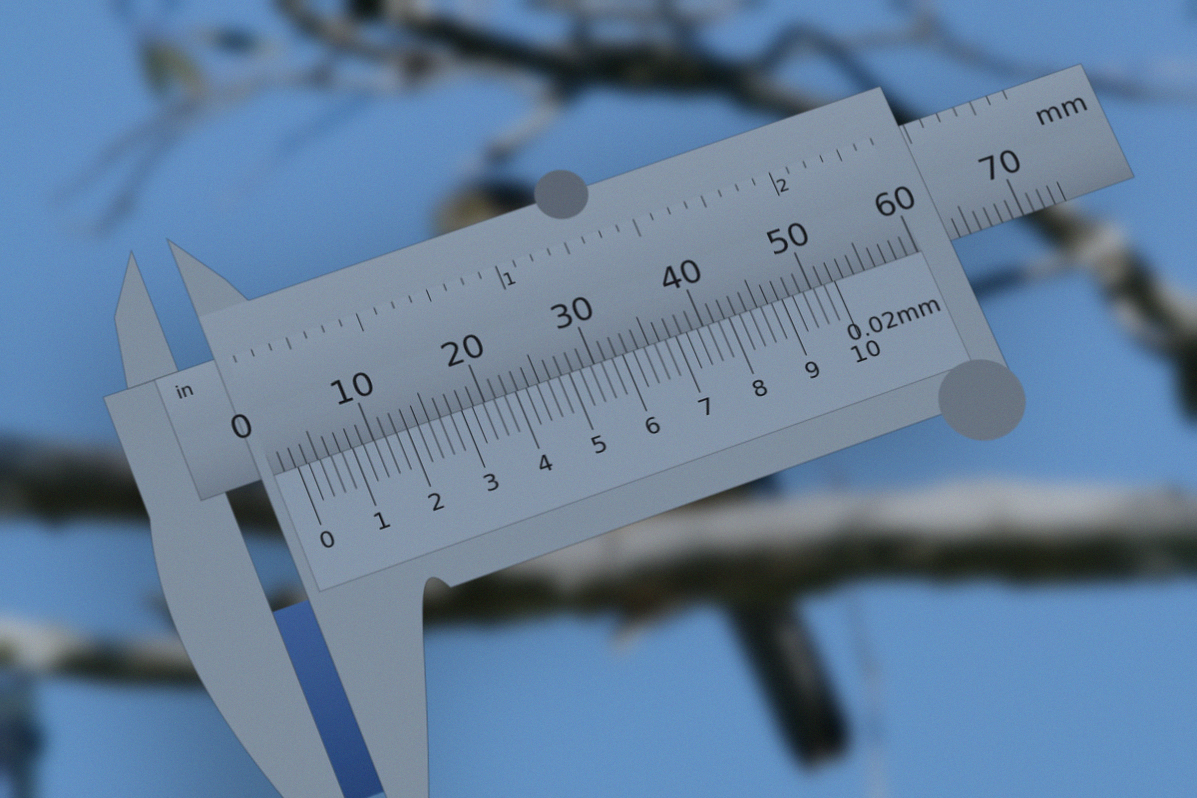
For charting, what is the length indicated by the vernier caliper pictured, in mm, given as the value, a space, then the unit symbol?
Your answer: 3.2 mm
